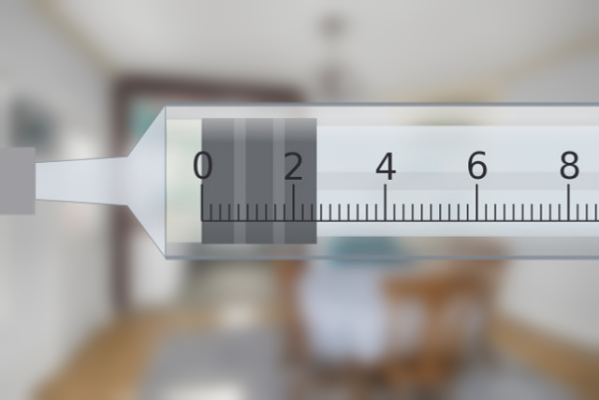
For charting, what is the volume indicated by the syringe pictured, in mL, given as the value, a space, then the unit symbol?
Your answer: 0 mL
